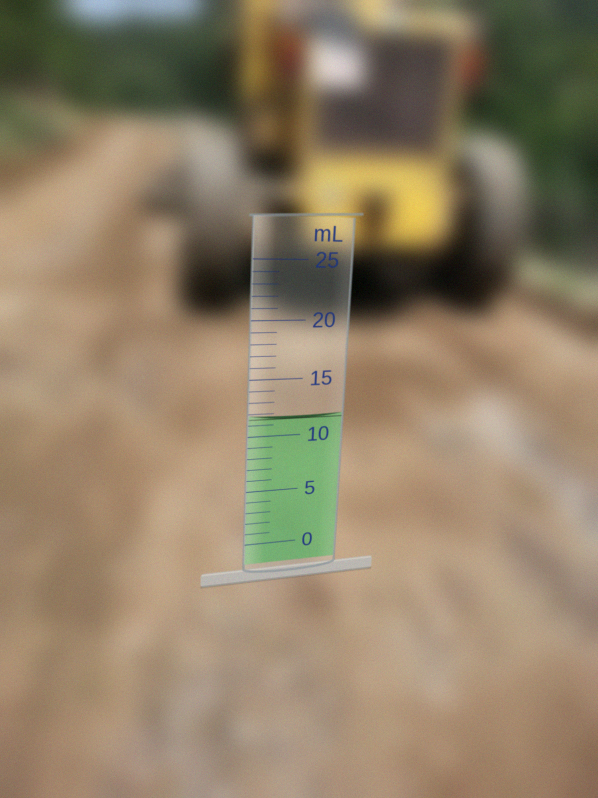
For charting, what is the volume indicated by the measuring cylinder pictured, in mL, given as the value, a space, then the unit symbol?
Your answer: 11.5 mL
